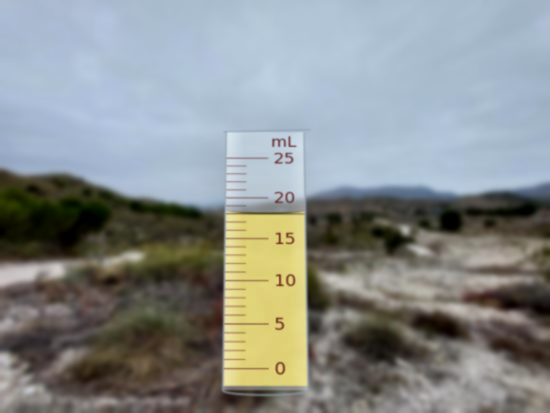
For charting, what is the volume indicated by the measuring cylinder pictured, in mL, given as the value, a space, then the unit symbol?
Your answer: 18 mL
